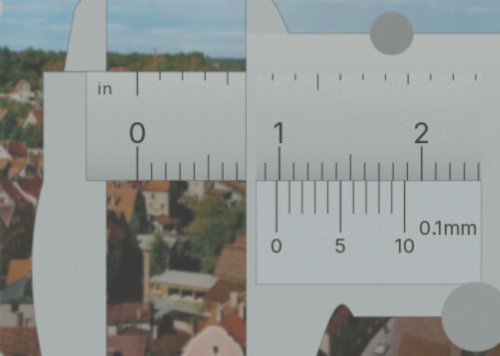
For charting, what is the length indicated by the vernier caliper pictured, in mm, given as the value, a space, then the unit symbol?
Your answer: 9.8 mm
